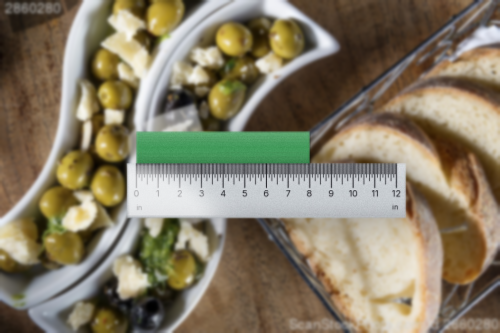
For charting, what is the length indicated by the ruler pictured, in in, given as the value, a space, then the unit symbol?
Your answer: 8 in
